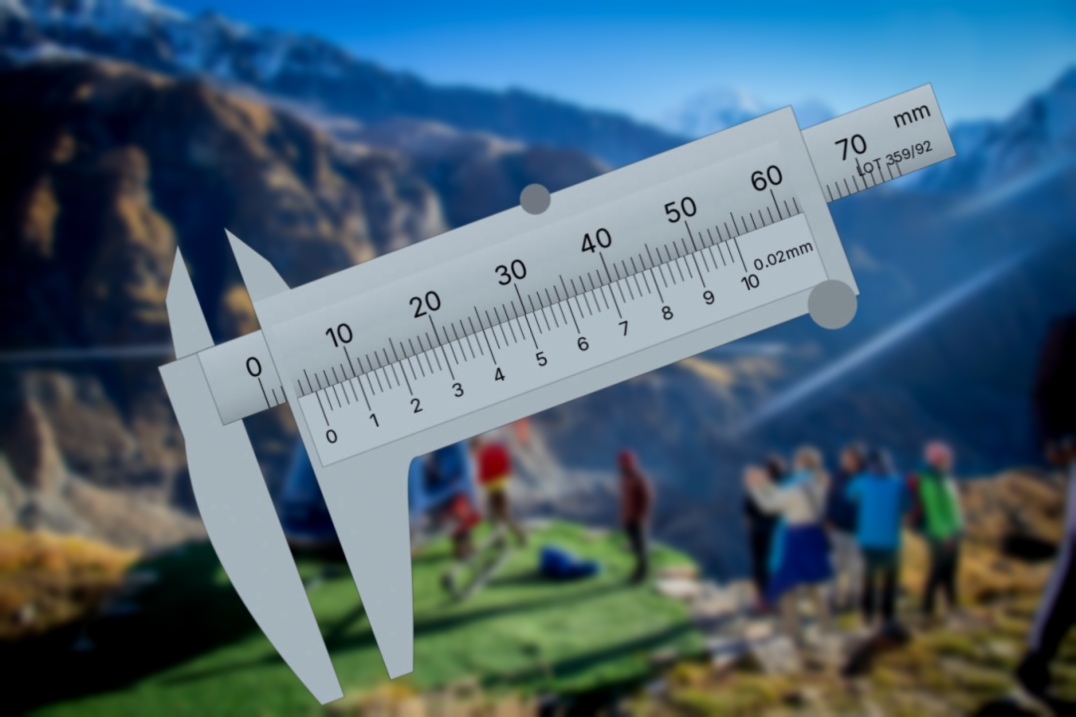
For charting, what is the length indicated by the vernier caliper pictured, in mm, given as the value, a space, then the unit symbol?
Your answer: 5.4 mm
